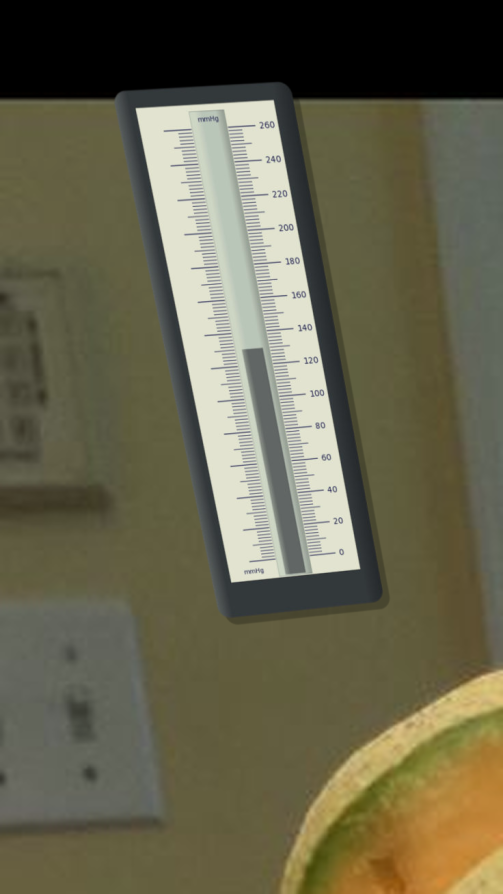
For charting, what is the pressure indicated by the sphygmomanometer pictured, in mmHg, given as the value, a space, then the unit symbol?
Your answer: 130 mmHg
